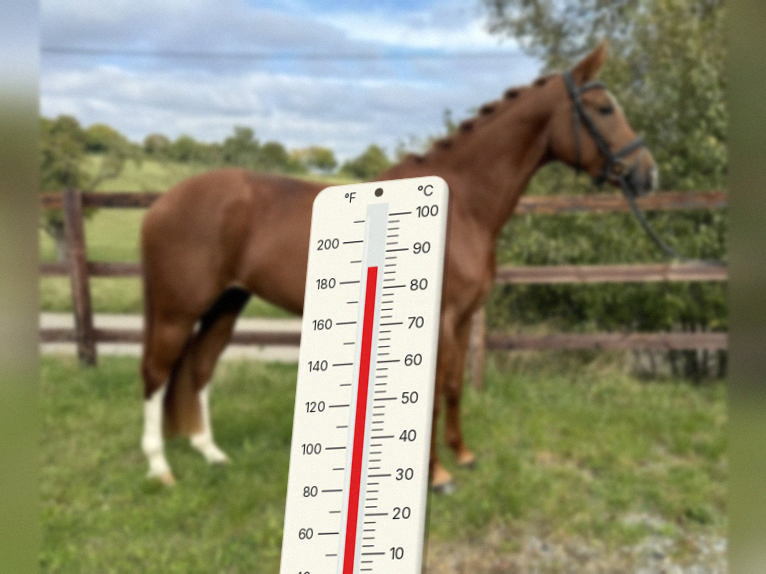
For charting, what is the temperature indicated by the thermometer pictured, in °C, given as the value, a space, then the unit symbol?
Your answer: 86 °C
